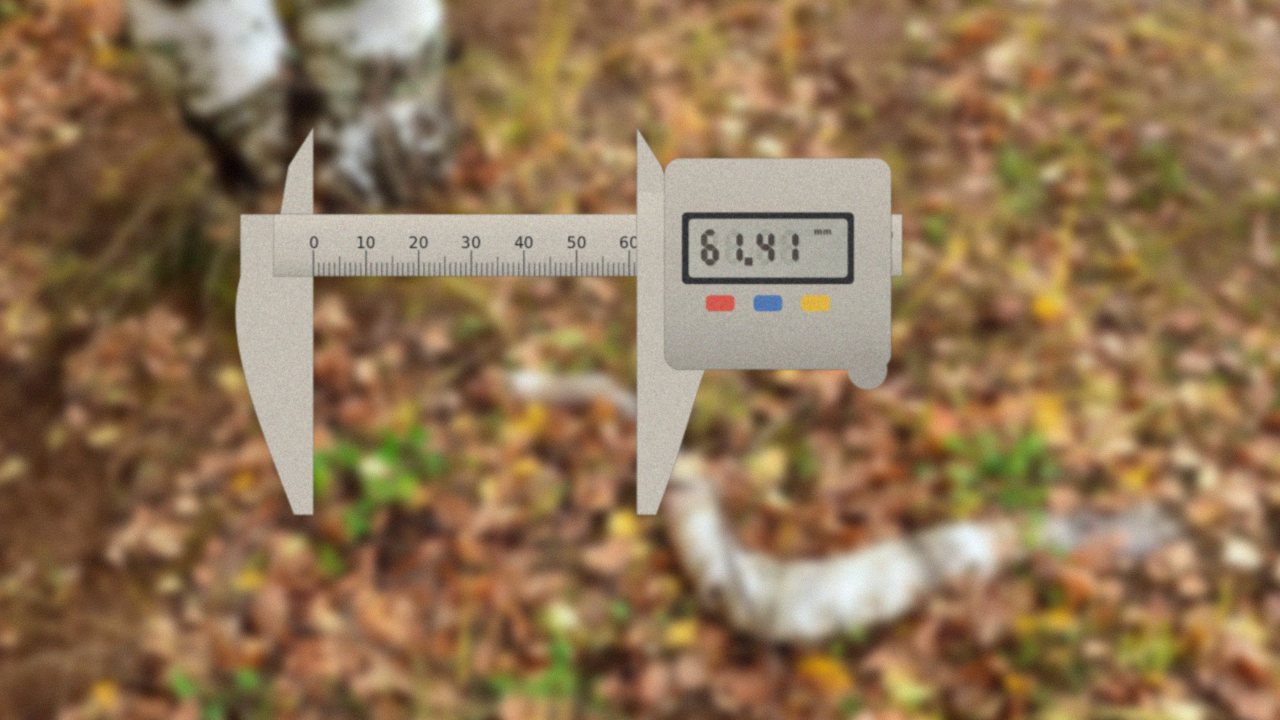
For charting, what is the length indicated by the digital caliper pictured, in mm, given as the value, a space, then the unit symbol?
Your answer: 61.41 mm
